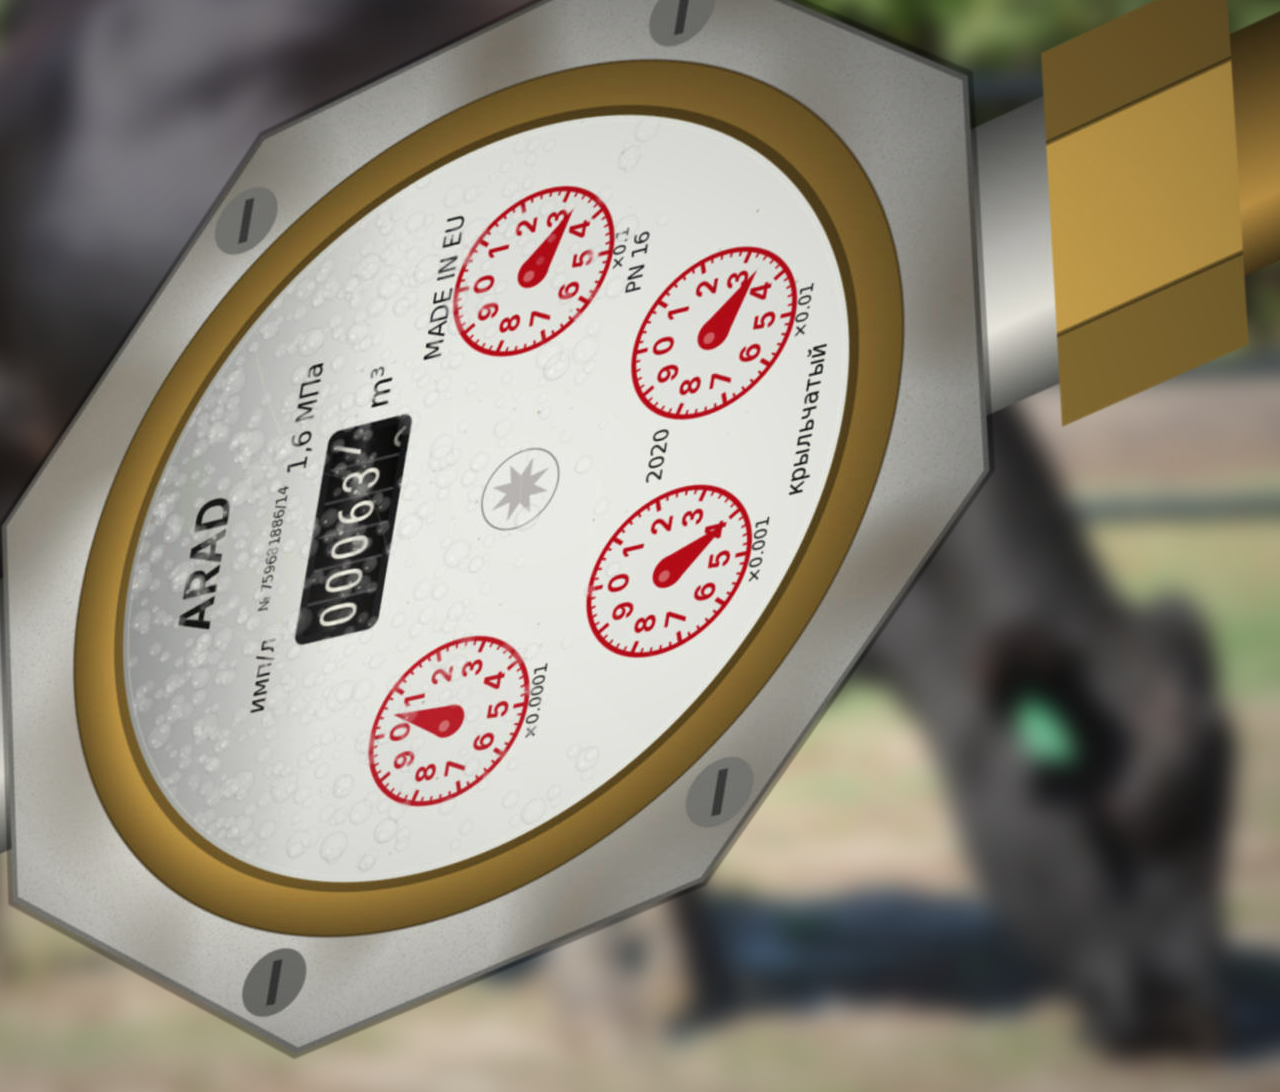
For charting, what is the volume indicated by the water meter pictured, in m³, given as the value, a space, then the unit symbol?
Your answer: 637.3340 m³
